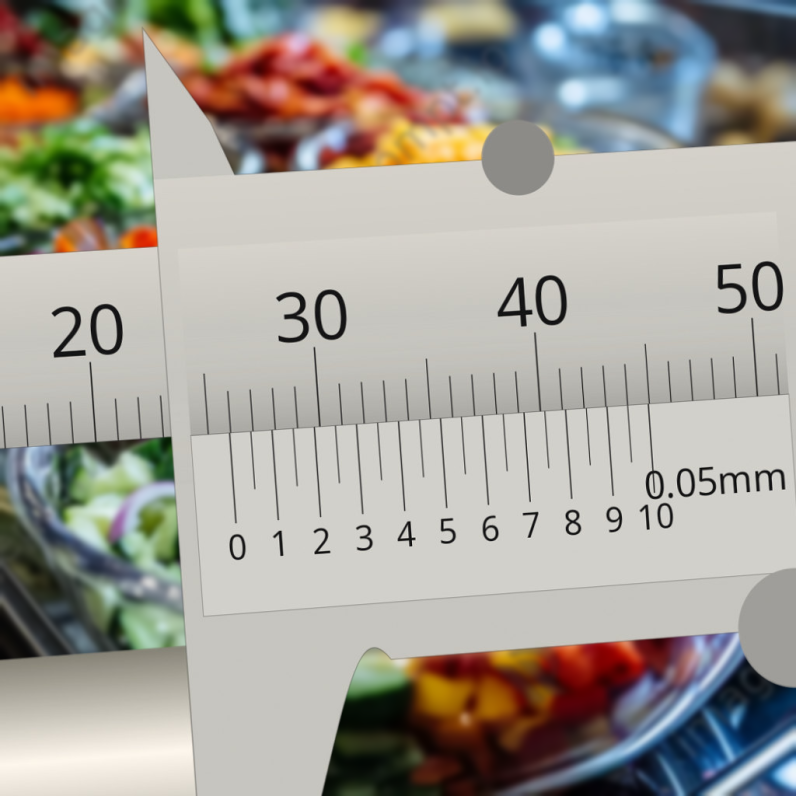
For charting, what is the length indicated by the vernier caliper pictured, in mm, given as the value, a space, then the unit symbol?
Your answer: 25.95 mm
